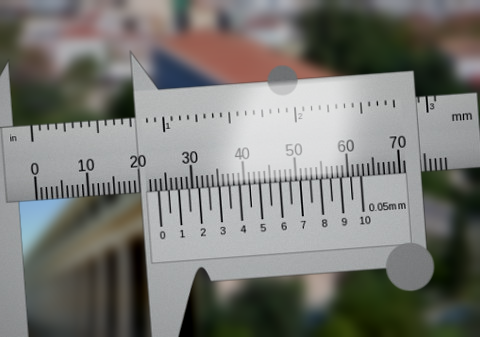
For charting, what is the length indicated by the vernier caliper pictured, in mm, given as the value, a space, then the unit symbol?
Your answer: 23.5 mm
